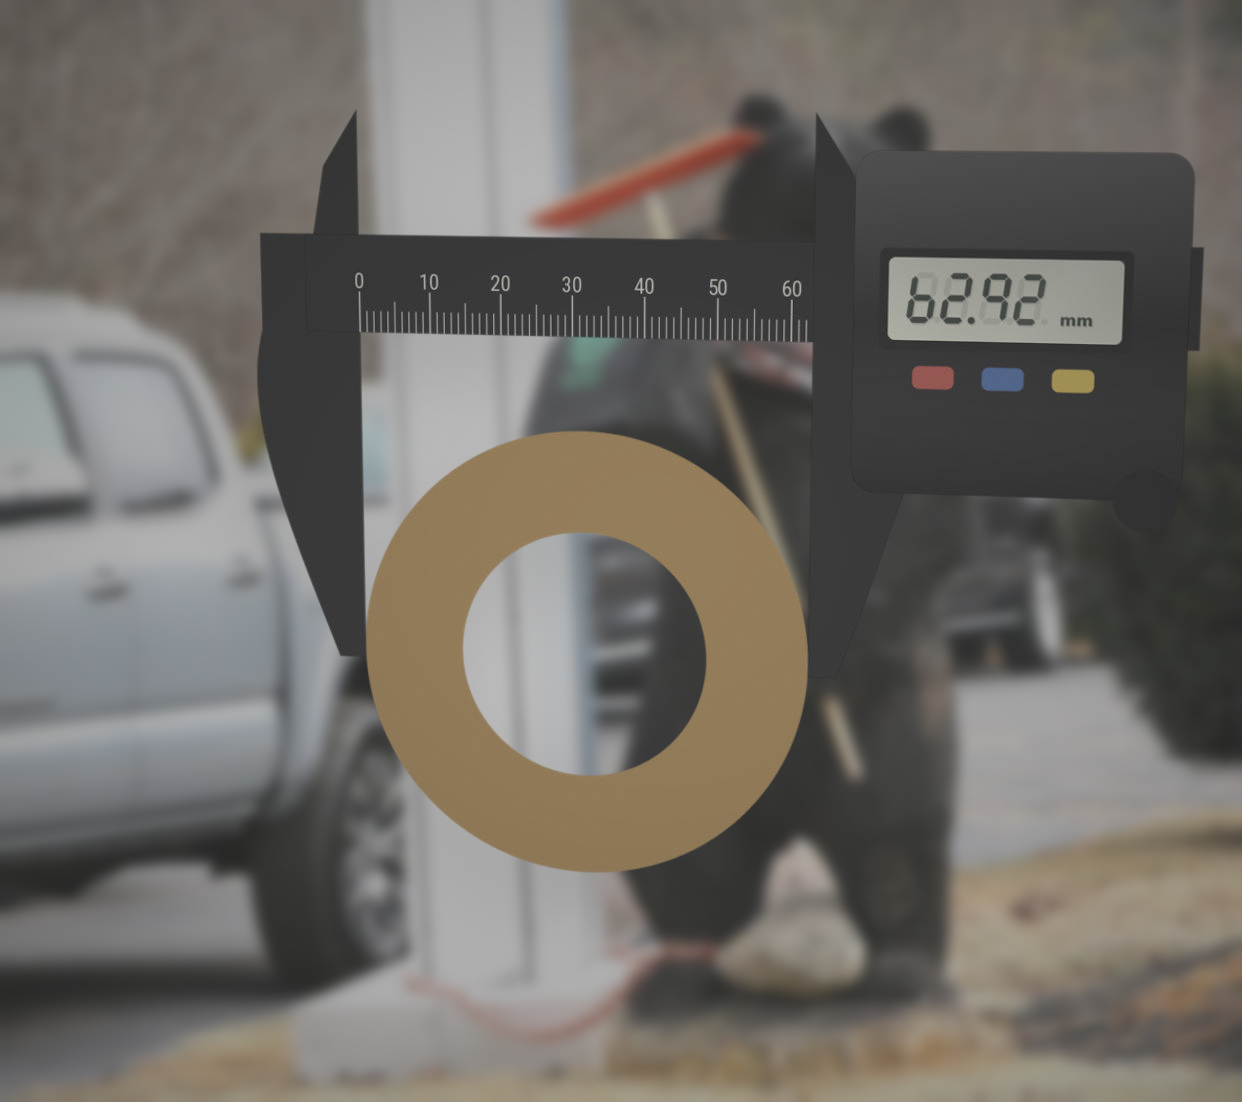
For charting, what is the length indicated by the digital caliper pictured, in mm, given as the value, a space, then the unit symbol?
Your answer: 62.92 mm
